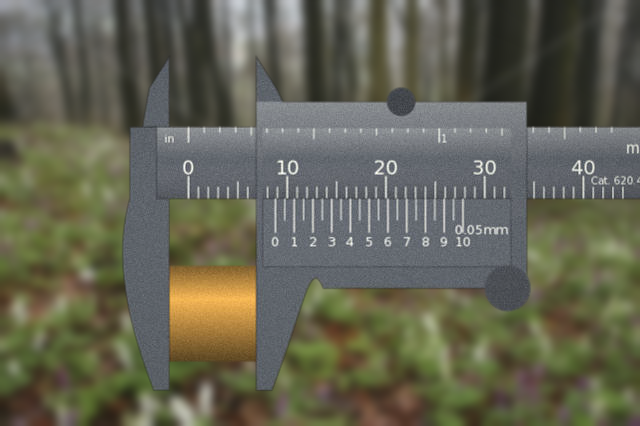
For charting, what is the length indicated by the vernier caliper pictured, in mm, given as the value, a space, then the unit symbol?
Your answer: 8.8 mm
